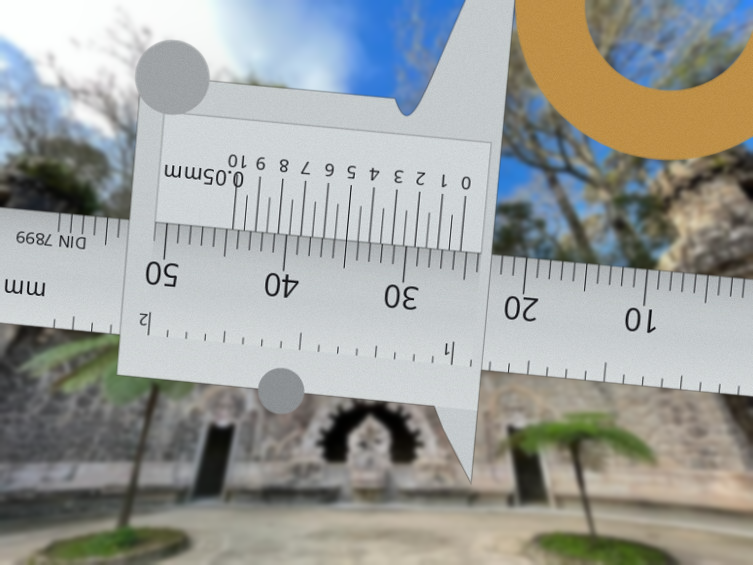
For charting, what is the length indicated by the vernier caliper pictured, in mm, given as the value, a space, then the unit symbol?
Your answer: 25.5 mm
